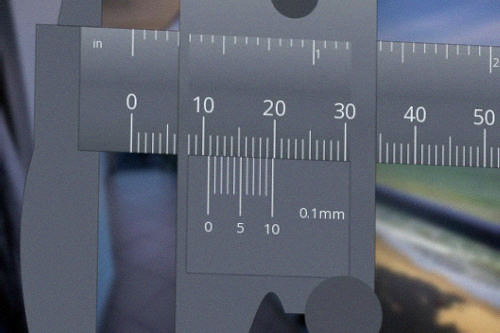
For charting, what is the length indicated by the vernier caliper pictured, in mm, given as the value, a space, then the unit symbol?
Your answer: 10.8 mm
